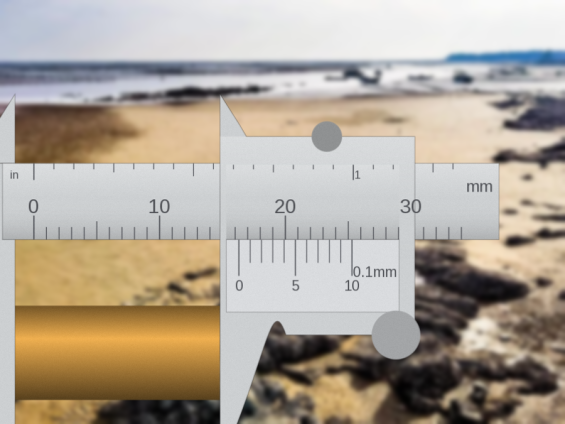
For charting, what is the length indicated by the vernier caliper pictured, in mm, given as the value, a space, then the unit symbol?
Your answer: 16.3 mm
